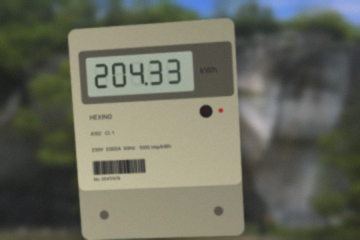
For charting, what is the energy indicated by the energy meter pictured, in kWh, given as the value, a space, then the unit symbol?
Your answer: 204.33 kWh
